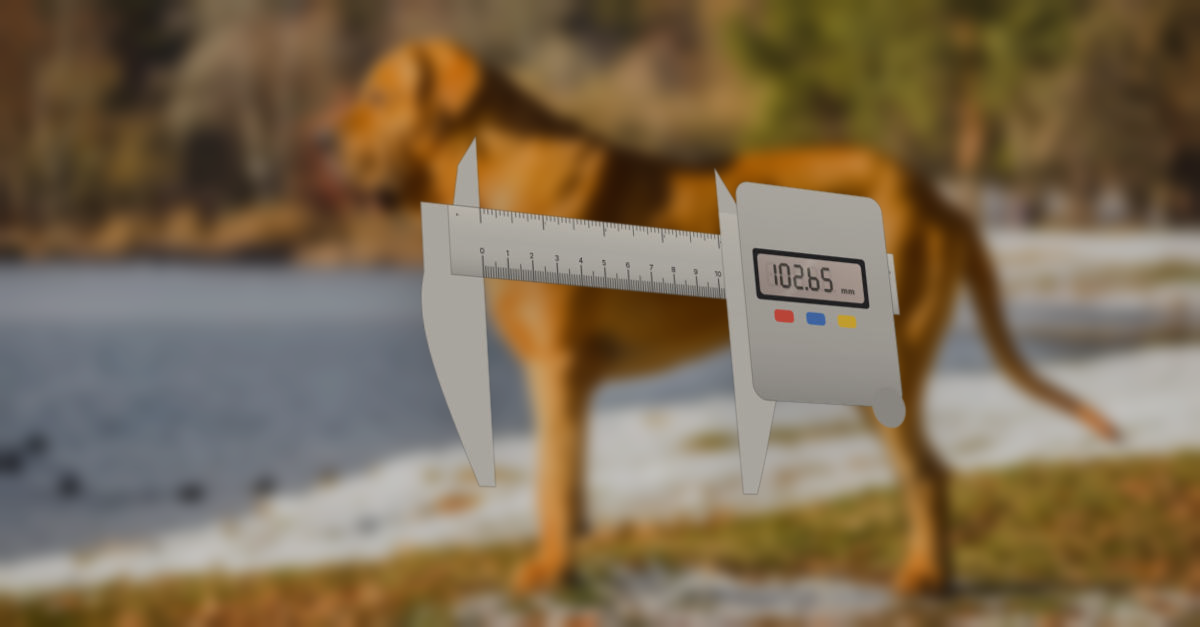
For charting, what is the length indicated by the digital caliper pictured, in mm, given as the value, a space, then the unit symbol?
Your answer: 102.65 mm
